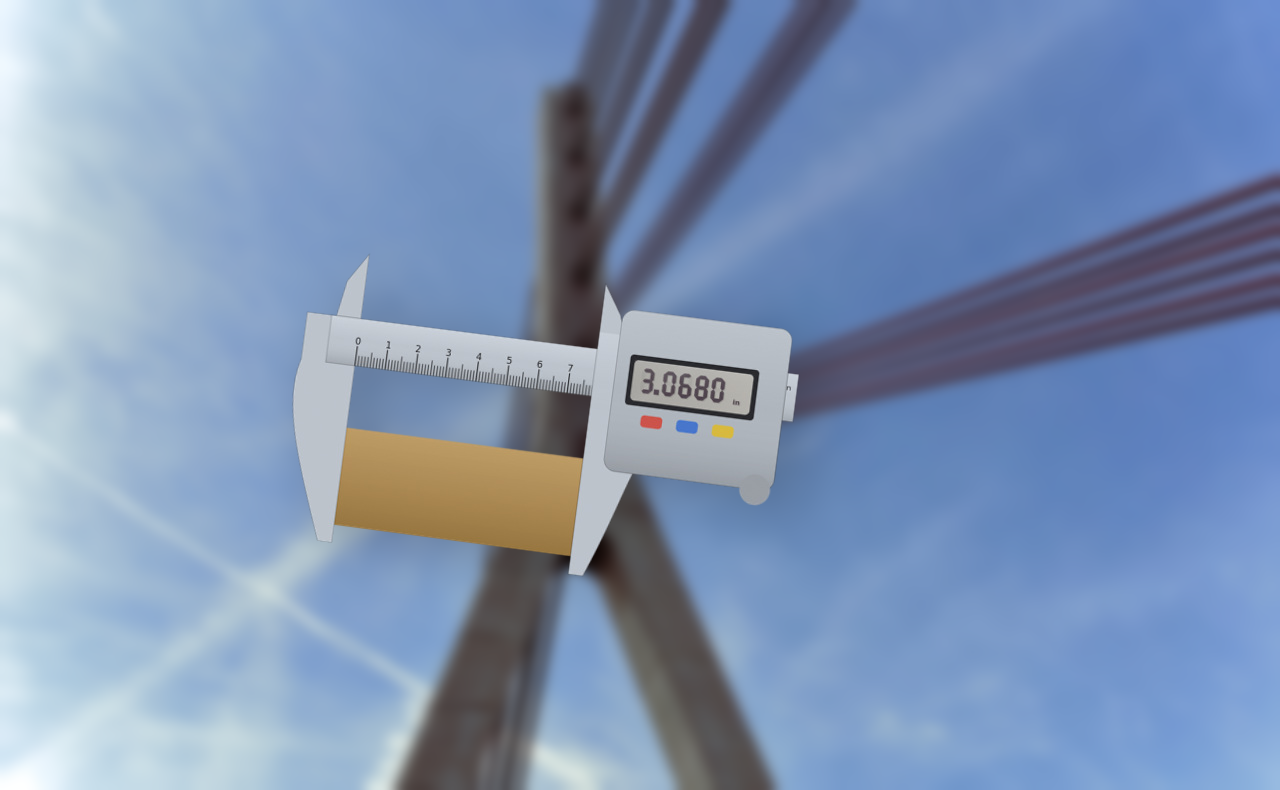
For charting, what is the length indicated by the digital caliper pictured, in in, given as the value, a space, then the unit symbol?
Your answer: 3.0680 in
